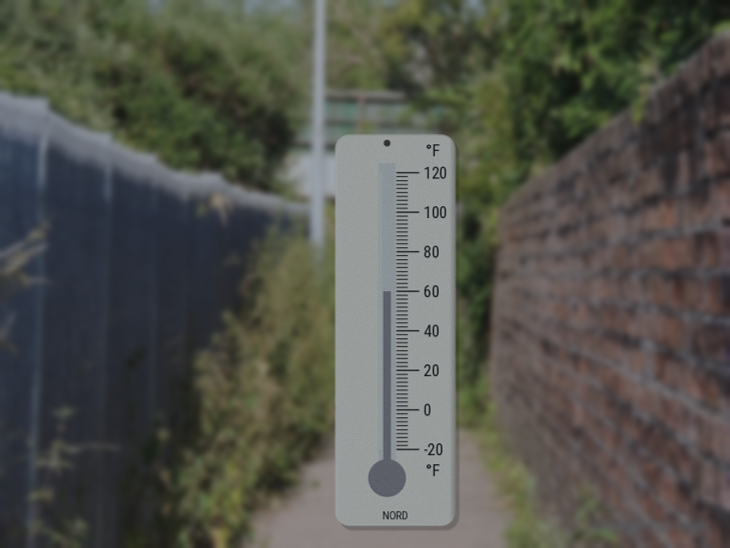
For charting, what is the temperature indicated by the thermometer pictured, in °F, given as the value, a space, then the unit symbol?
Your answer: 60 °F
